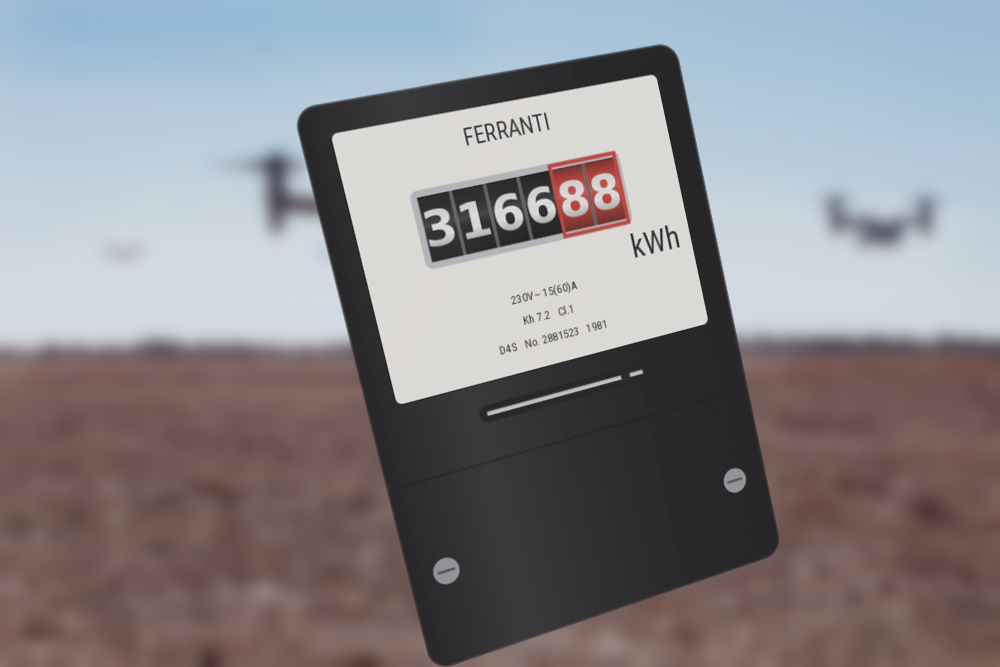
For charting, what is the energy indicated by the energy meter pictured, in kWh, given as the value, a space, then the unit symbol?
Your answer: 3166.88 kWh
